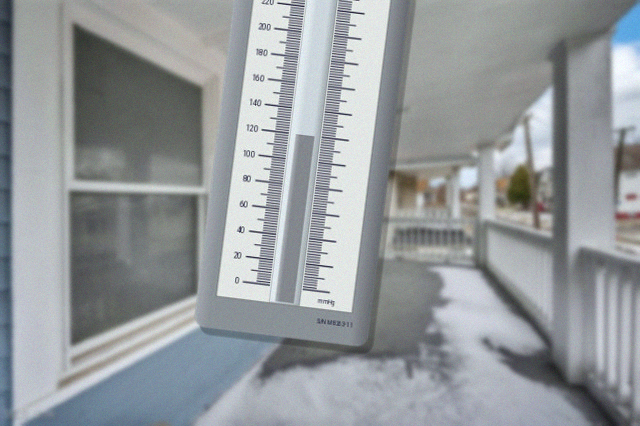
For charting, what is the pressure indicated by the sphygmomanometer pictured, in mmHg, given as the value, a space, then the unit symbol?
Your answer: 120 mmHg
